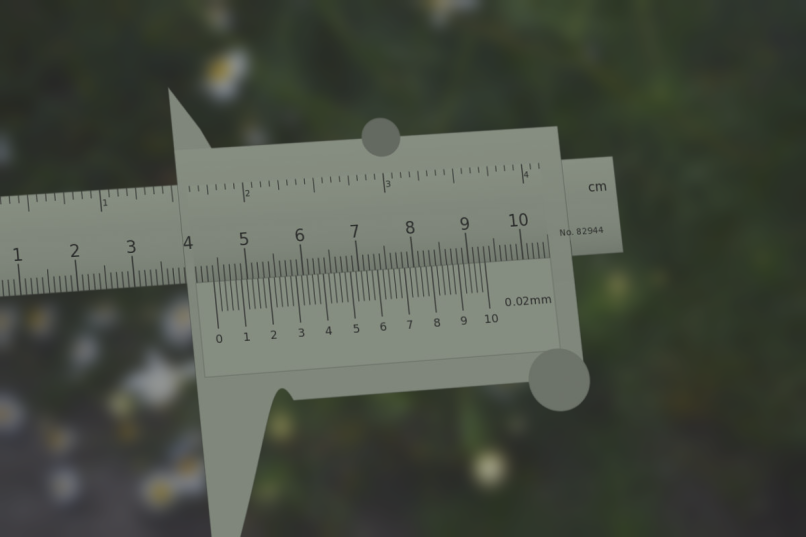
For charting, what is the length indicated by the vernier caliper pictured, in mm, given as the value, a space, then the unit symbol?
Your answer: 44.0 mm
